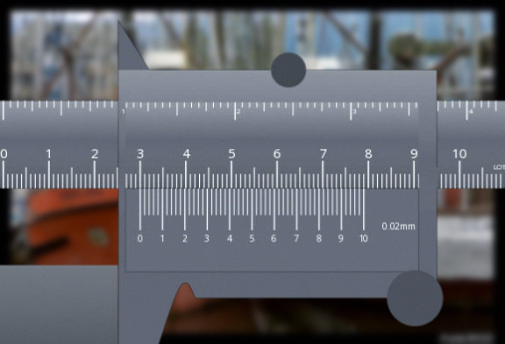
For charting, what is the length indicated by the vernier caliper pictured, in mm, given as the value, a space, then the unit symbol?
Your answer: 30.0 mm
